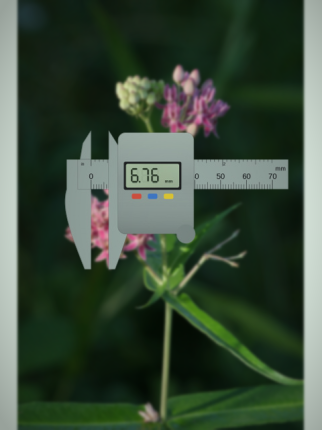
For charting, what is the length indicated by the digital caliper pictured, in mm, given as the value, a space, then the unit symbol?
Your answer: 6.76 mm
